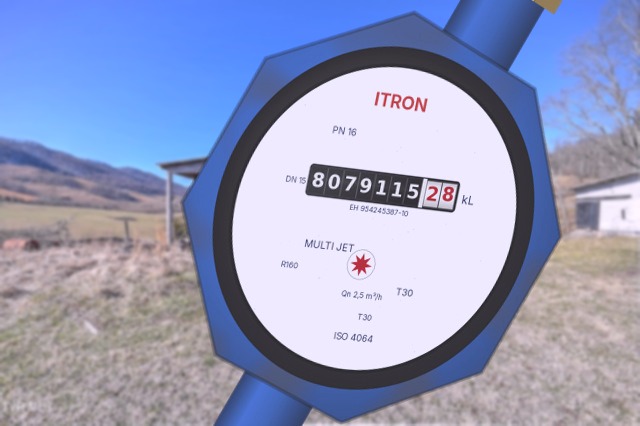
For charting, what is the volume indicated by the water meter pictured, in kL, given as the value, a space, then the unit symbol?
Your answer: 8079115.28 kL
